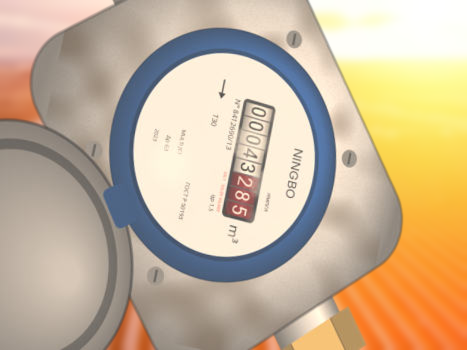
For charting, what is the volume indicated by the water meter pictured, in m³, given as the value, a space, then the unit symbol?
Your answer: 43.285 m³
